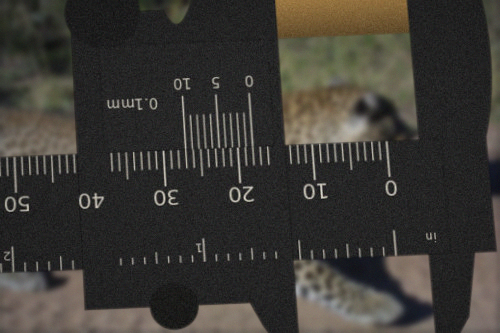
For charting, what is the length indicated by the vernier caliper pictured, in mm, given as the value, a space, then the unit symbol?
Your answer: 18.0 mm
